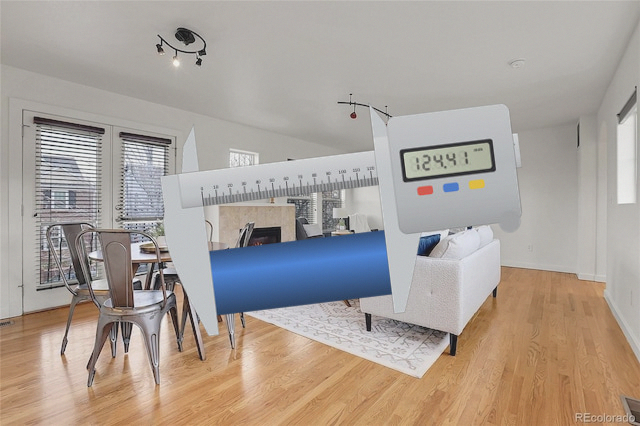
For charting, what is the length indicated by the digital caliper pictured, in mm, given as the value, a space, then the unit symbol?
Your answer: 124.41 mm
